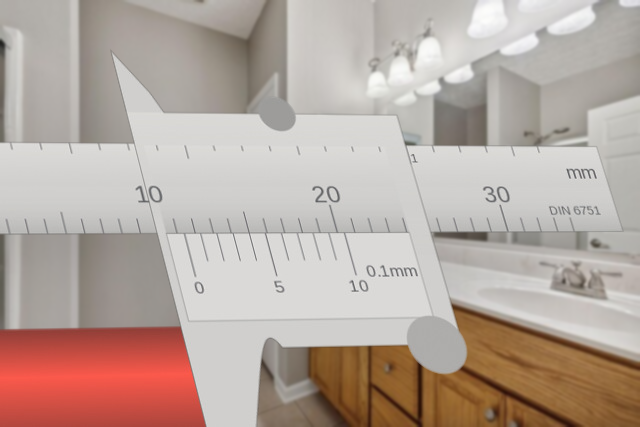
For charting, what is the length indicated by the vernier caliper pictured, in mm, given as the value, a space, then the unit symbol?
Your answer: 11.4 mm
